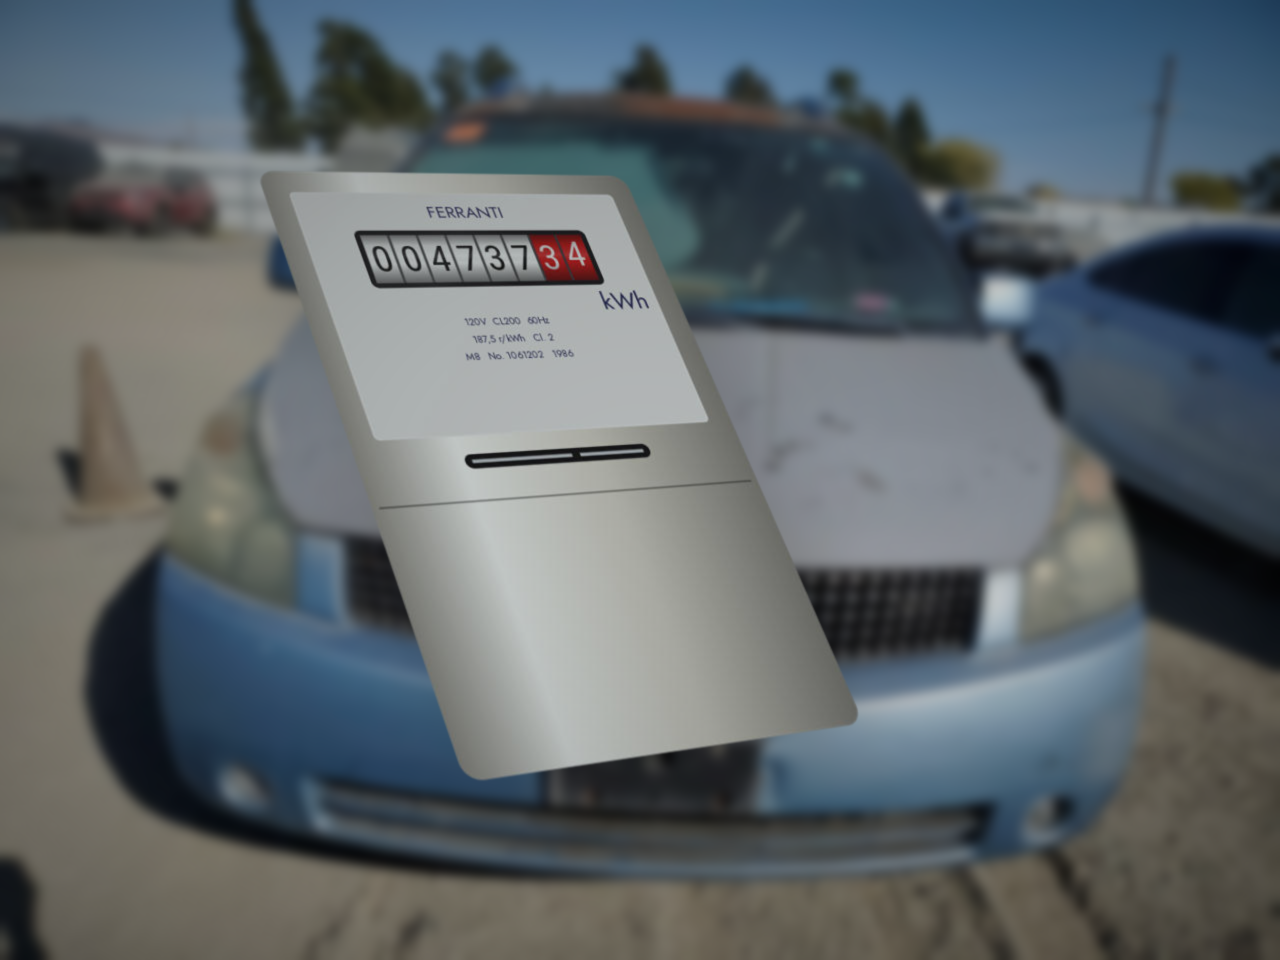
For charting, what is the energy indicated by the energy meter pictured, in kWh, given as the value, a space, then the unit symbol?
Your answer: 4737.34 kWh
